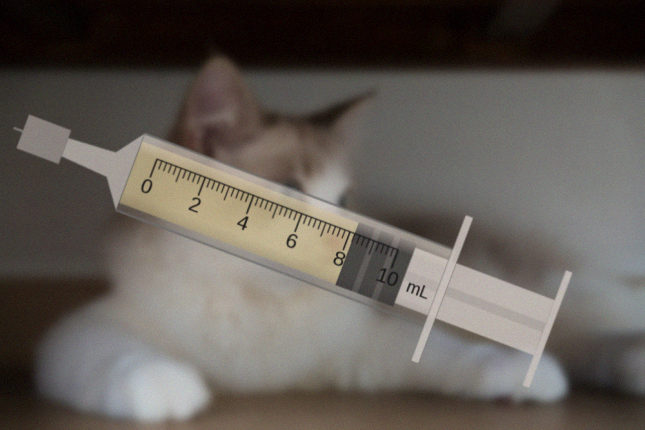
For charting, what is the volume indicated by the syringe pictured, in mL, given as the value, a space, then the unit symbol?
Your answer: 8.2 mL
